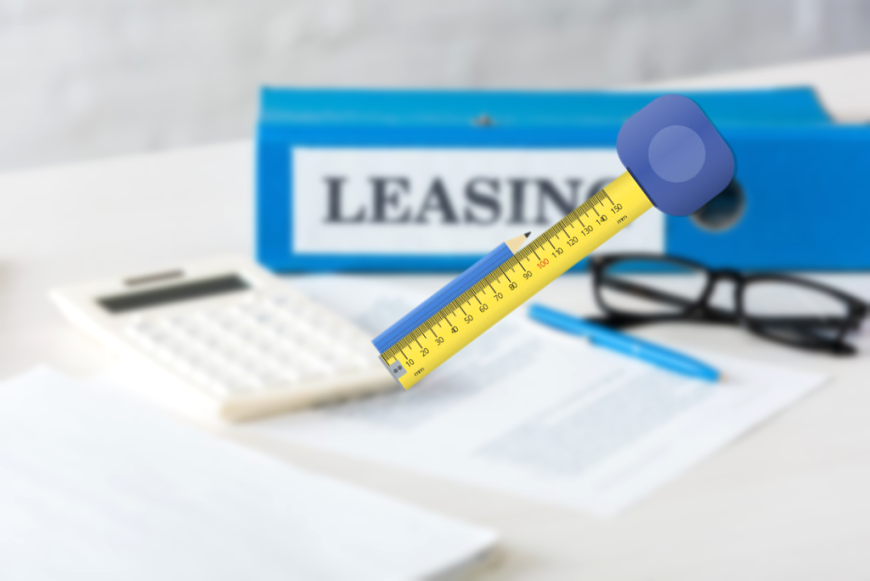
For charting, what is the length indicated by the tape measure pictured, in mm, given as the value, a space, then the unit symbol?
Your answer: 105 mm
